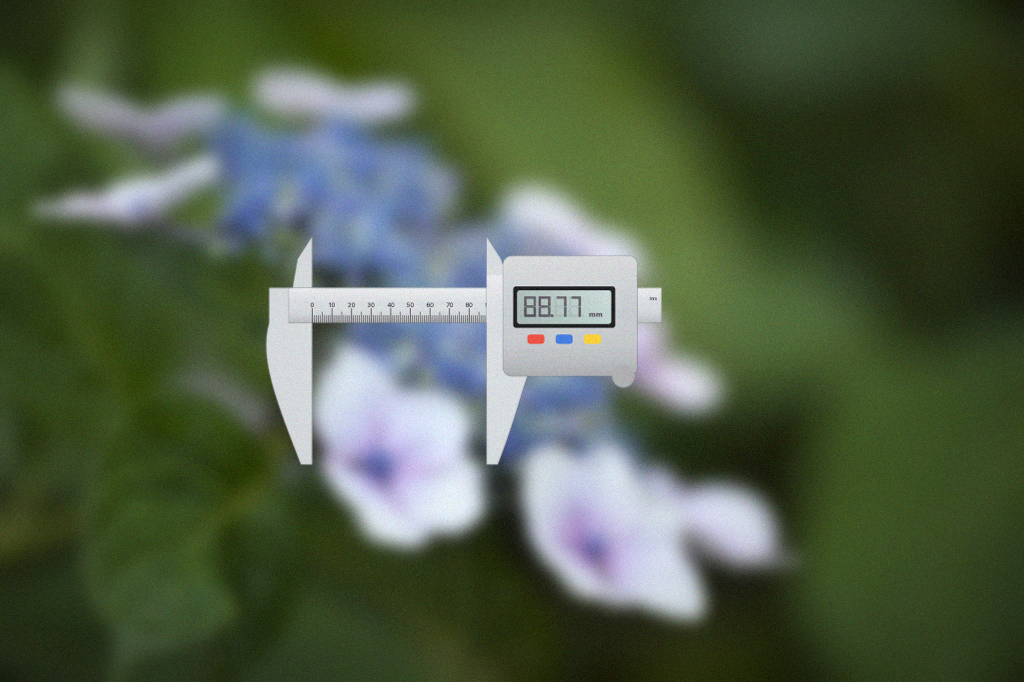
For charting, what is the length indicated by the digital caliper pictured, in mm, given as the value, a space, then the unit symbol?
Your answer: 88.77 mm
